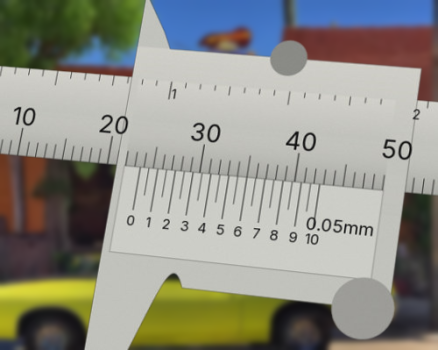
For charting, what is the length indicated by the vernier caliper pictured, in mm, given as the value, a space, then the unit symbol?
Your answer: 23.6 mm
